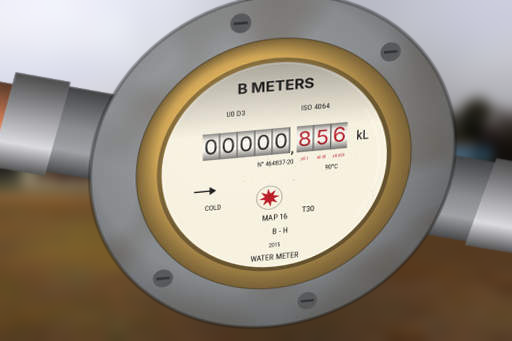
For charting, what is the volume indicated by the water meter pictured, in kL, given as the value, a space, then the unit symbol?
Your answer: 0.856 kL
